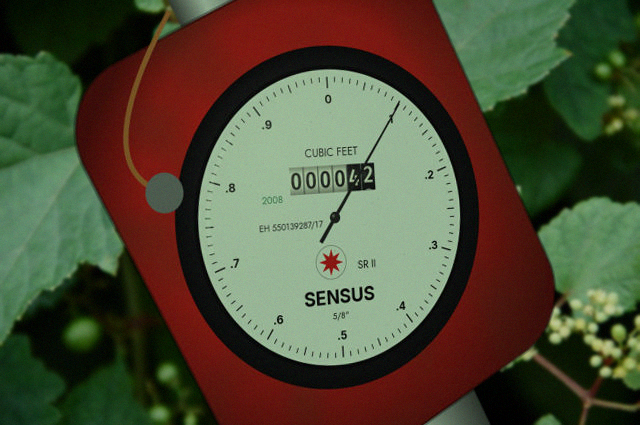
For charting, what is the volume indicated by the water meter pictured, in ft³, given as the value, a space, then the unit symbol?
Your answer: 42.10 ft³
